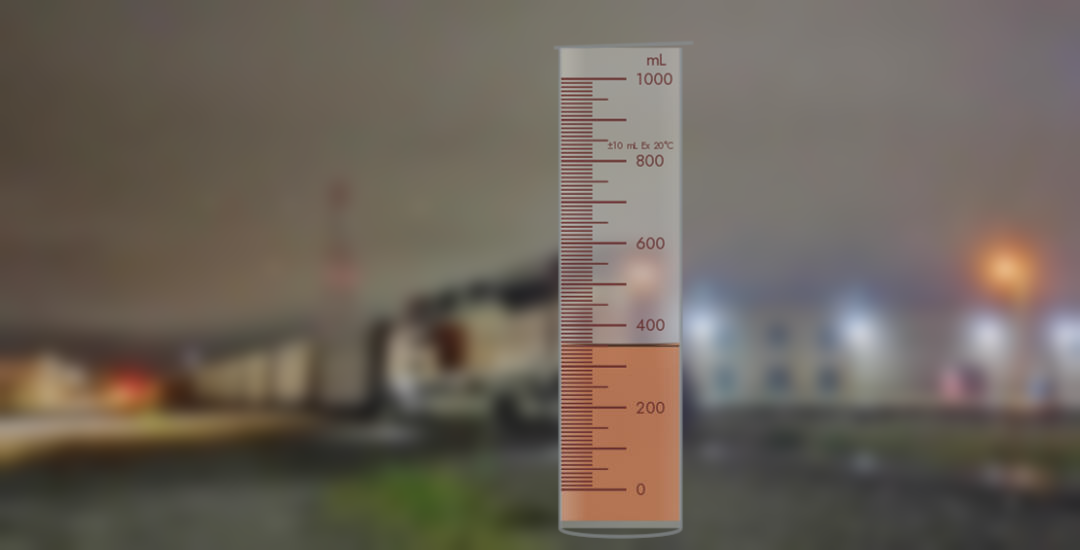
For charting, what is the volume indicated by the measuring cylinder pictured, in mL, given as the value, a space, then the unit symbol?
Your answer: 350 mL
